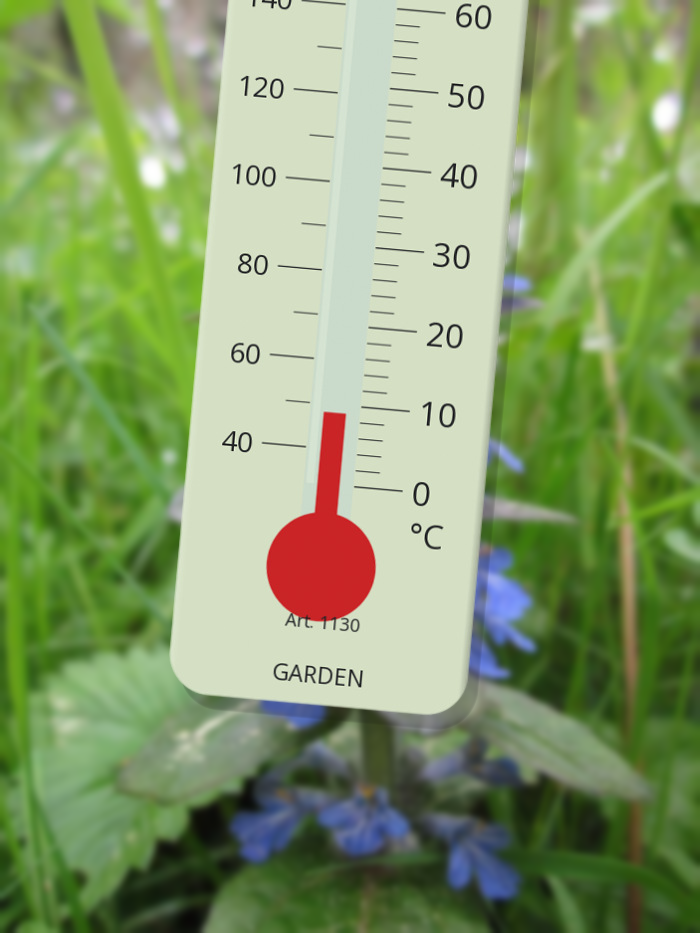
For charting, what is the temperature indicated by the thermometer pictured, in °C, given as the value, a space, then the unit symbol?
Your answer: 9 °C
